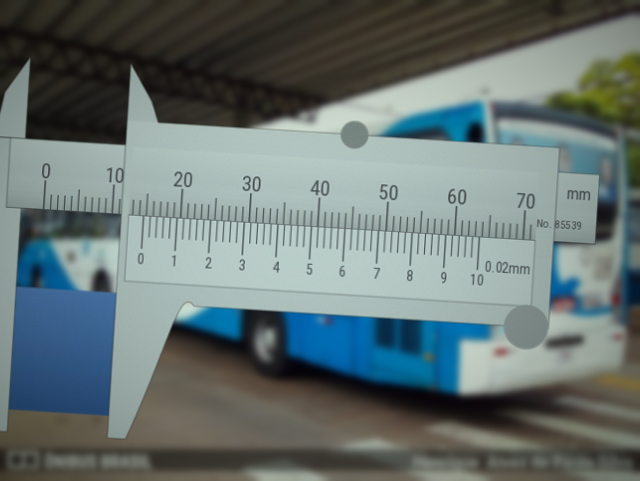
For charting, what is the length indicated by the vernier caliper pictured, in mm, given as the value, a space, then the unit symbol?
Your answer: 14.6 mm
